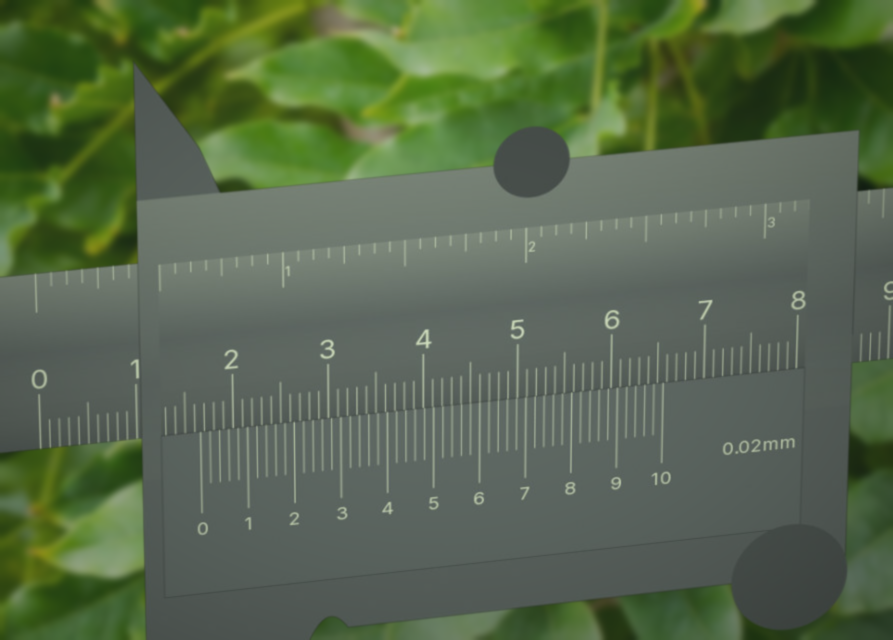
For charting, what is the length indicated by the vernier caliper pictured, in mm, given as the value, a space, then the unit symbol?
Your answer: 16.6 mm
